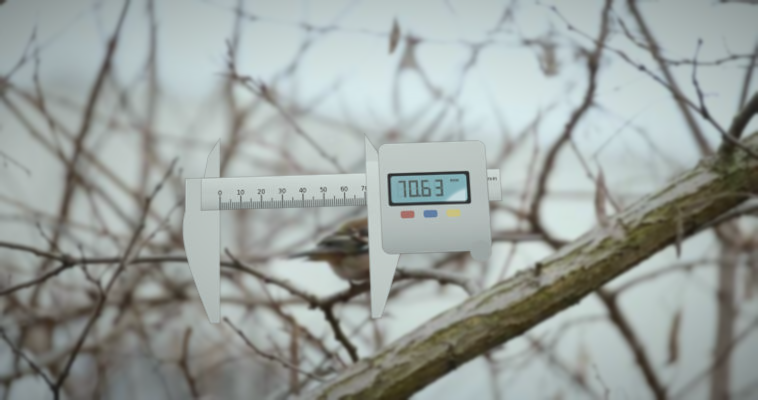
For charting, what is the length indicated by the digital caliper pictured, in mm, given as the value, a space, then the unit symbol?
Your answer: 70.63 mm
